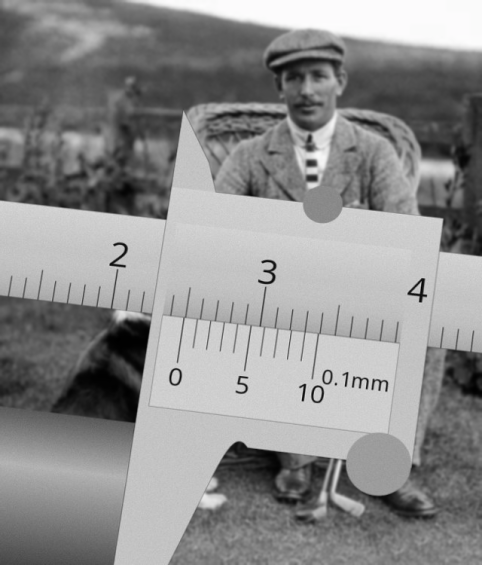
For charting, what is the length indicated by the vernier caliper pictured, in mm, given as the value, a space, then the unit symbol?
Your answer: 24.9 mm
